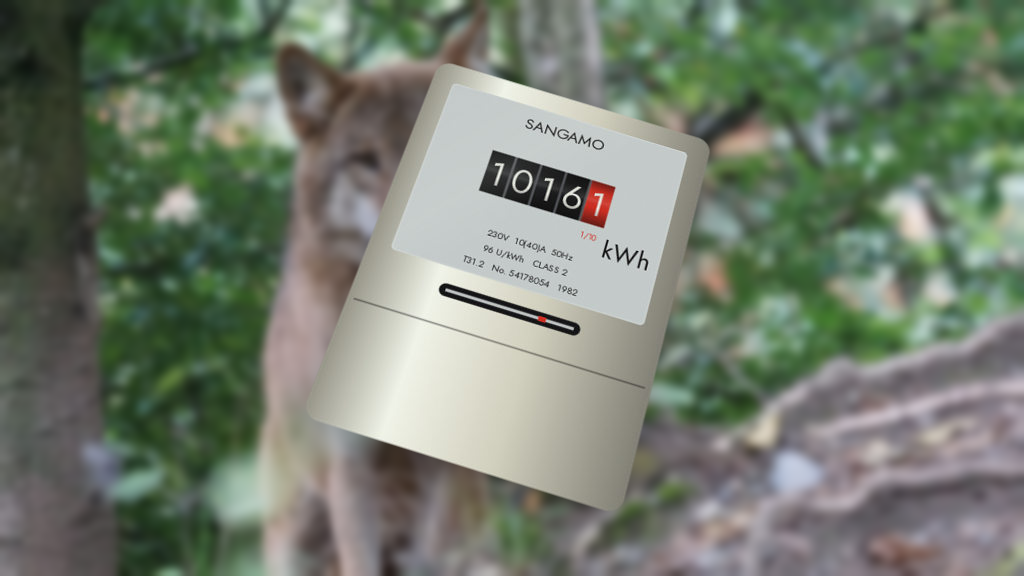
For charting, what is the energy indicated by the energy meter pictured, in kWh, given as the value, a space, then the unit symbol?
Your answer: 1016.1 kWh
